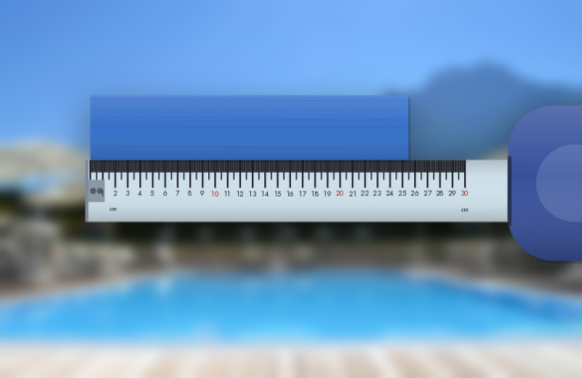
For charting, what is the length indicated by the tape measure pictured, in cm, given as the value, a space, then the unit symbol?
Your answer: 25.5 cm
